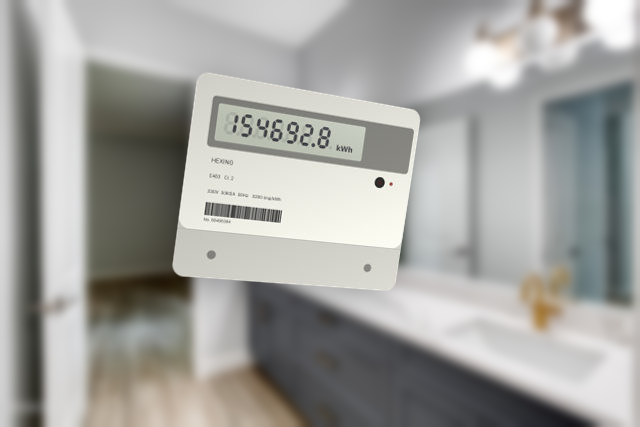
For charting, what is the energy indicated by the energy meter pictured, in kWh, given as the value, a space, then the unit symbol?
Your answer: 154692.8 kWh
